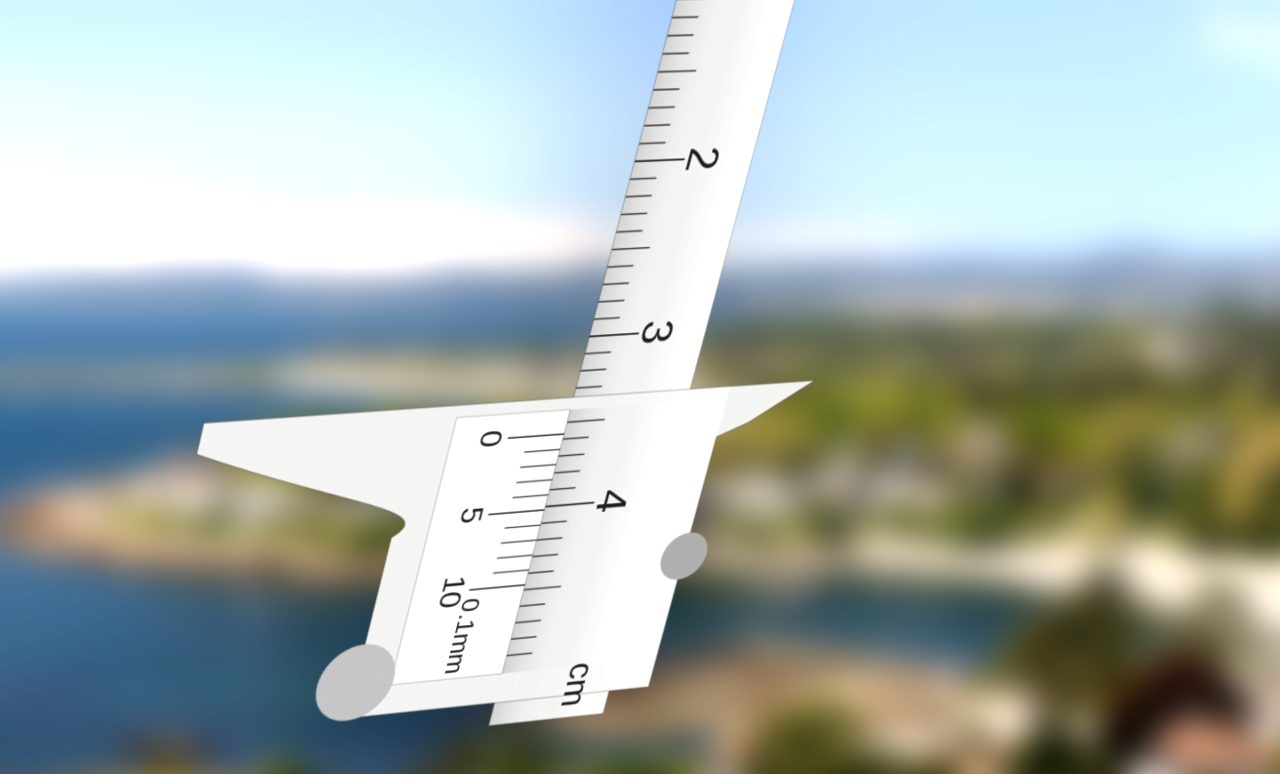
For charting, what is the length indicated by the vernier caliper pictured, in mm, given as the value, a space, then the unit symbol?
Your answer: 35.7 mm
